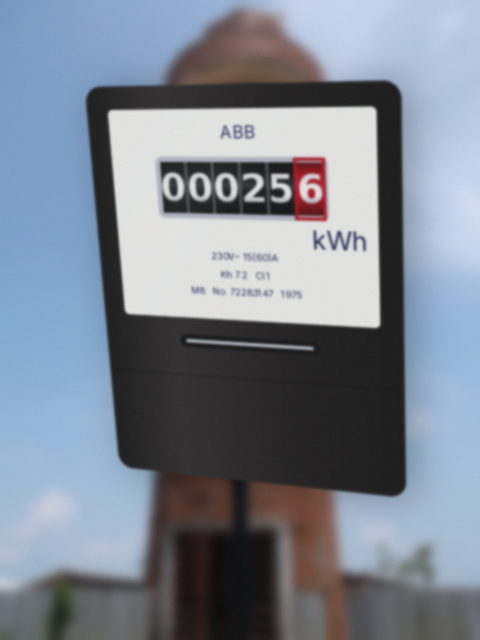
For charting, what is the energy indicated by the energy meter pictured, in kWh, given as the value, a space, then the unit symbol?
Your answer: 25.6 kWh
